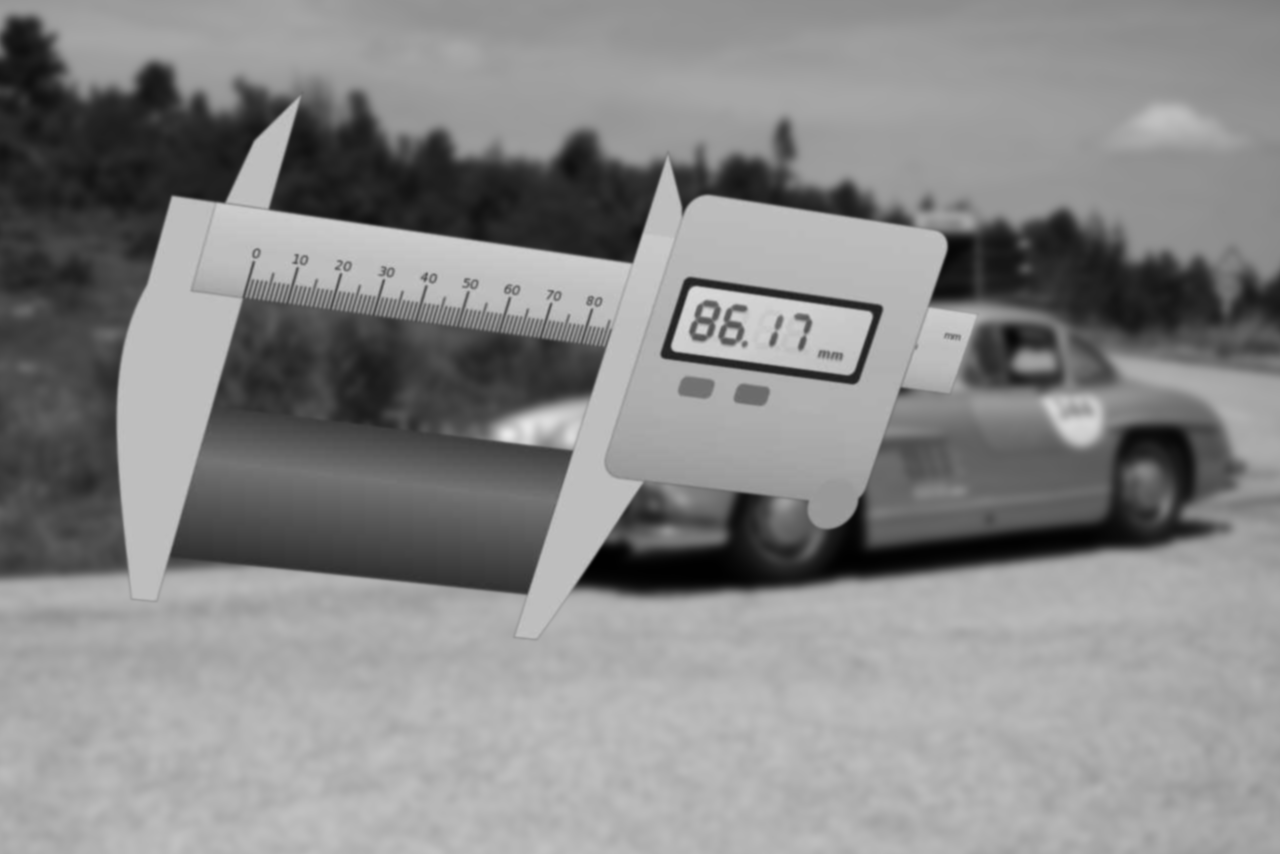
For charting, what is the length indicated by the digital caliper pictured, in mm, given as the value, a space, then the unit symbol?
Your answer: 86.17 mm
